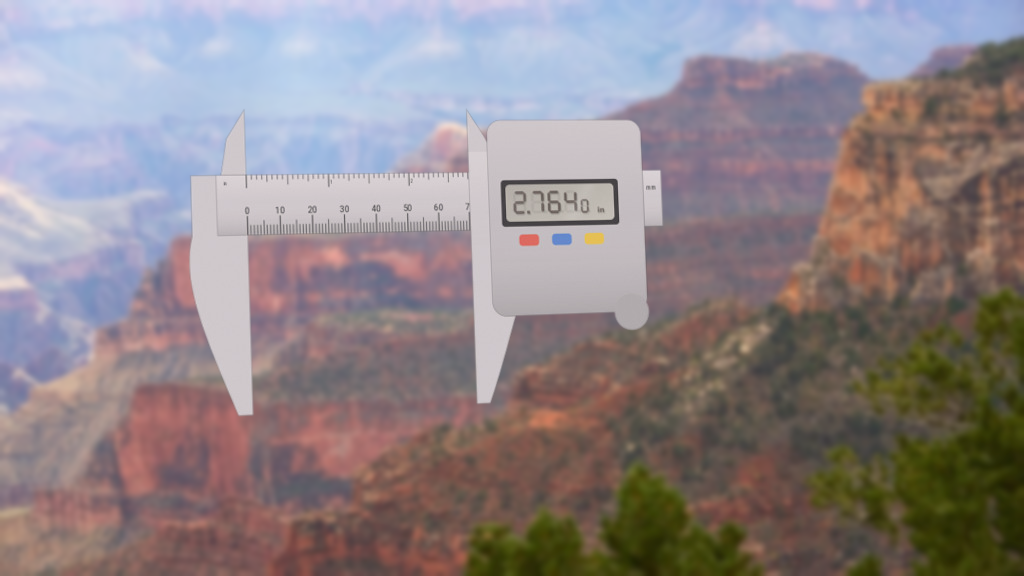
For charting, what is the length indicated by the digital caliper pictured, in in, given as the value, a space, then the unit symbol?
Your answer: 2.7640 in
